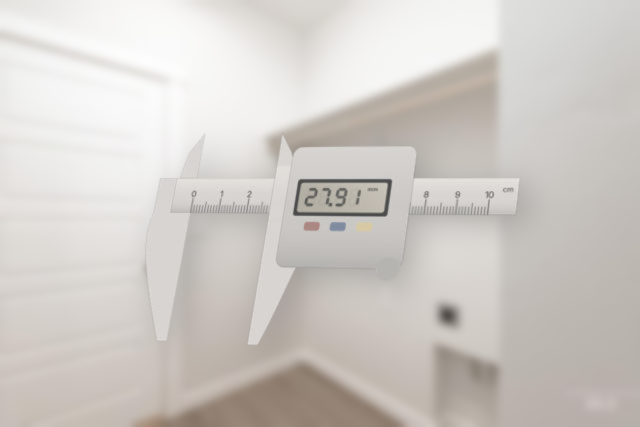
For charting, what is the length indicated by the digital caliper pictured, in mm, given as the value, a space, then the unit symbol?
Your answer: 27.91 mm
